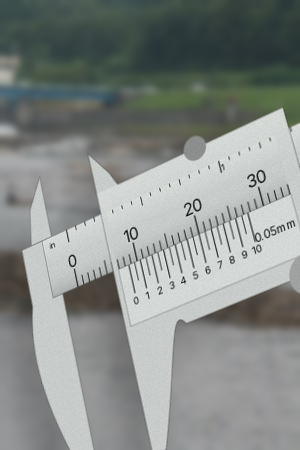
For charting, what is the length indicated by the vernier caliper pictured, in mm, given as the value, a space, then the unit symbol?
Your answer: 8.6 mm
